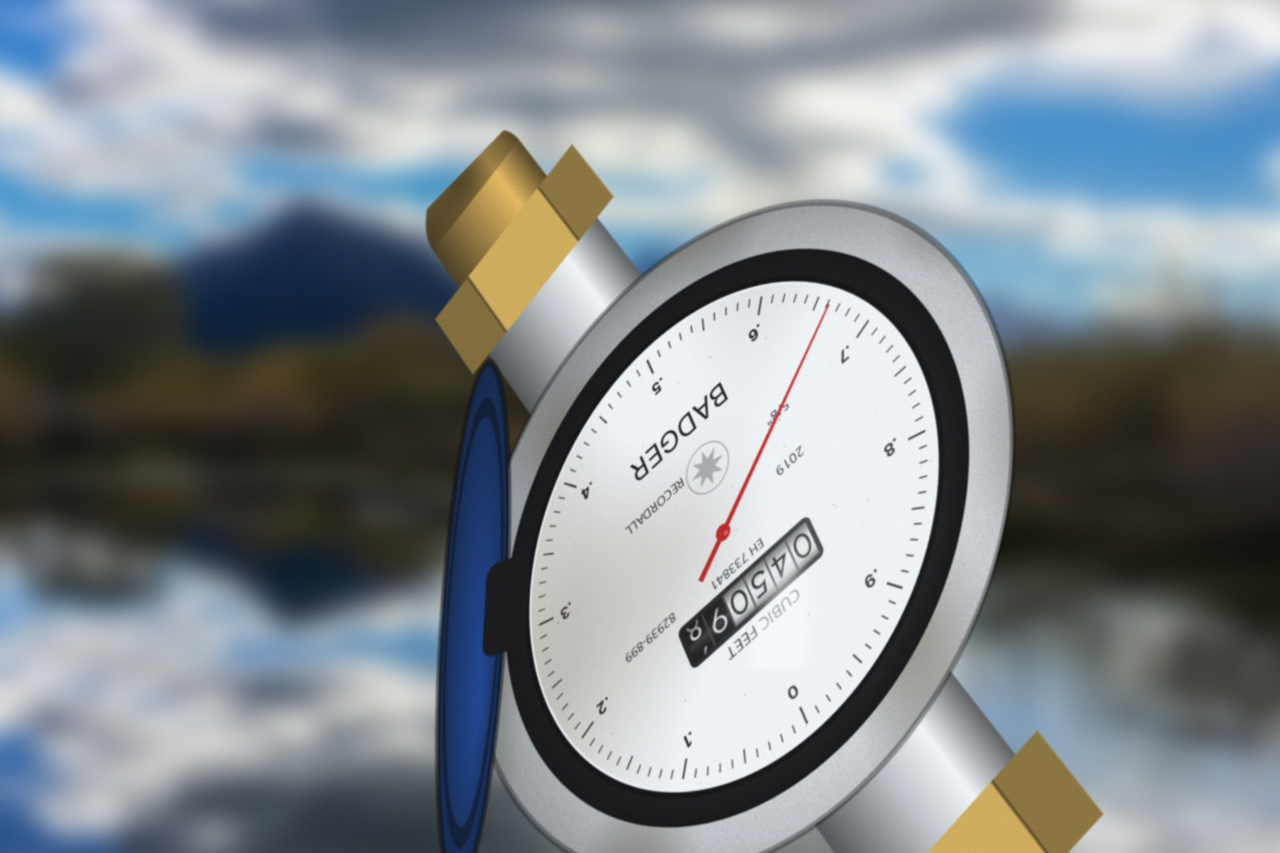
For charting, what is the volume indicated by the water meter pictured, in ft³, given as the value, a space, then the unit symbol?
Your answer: 45097.66 ft³
